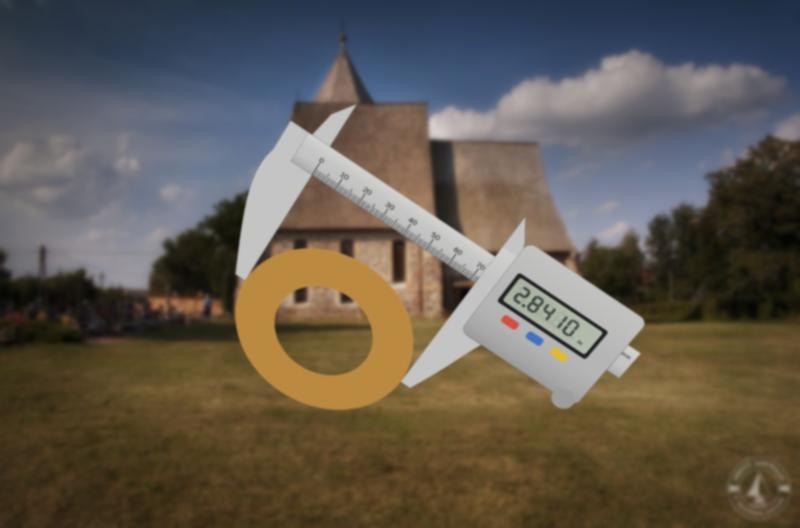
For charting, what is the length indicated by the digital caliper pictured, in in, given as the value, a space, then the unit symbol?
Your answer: 2.8410 in
